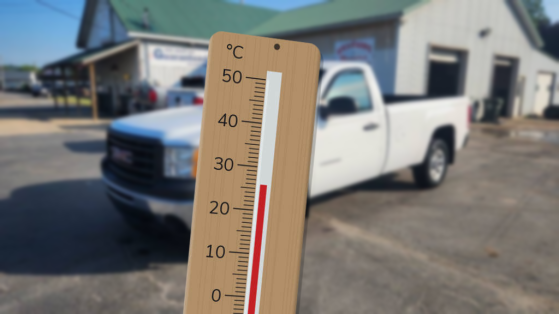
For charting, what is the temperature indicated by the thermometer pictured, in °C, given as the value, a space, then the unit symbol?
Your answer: 26 °C
